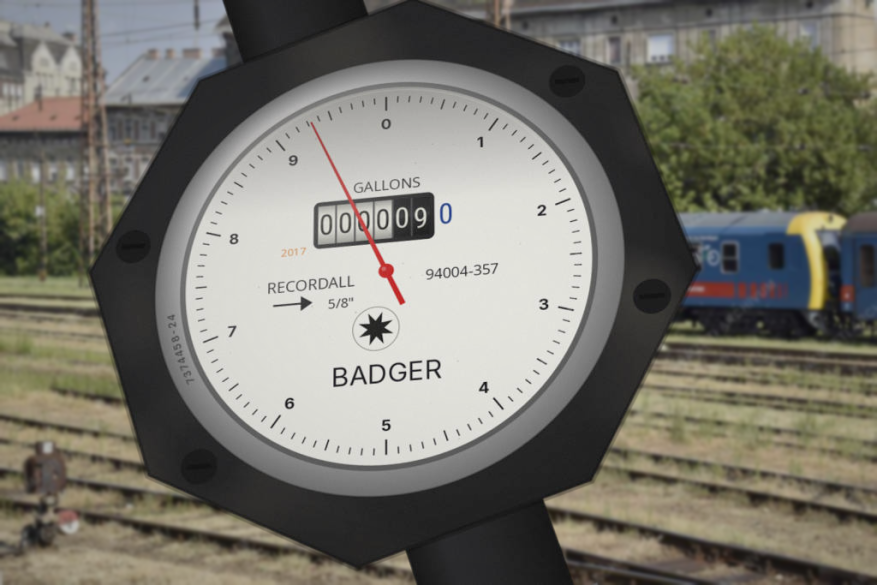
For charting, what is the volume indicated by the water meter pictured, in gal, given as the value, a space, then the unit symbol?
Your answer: 89.3 gal
